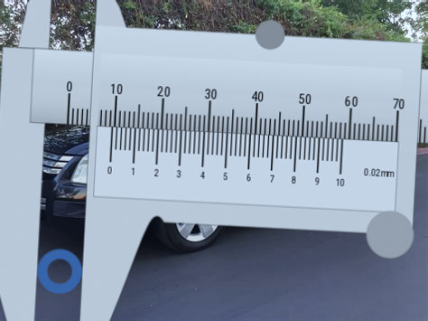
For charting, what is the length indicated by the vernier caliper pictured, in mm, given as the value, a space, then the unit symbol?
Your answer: 9.5 mm
